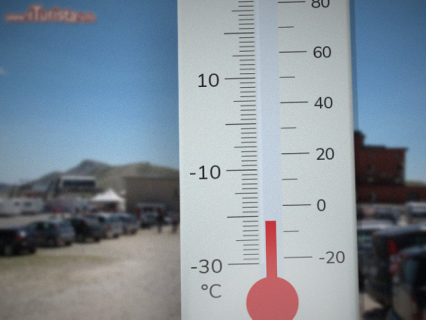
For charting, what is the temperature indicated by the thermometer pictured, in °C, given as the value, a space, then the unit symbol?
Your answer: -21 °C
